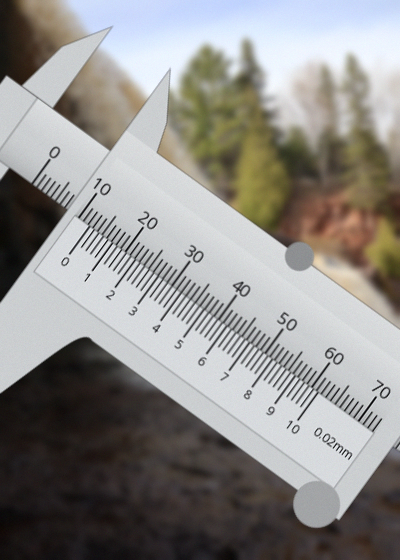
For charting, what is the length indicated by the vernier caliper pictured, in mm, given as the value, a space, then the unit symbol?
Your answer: 12.4 mm
